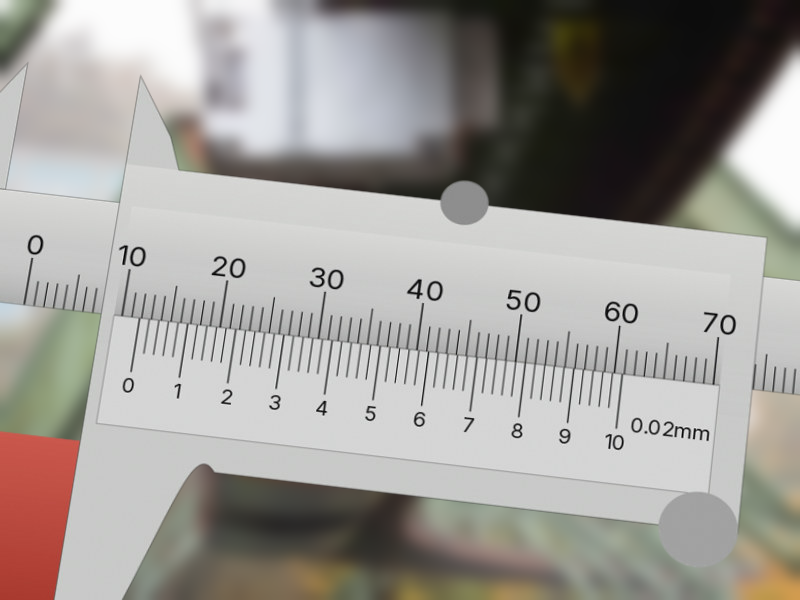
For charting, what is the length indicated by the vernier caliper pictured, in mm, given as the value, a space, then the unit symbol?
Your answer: 11.8 mm
